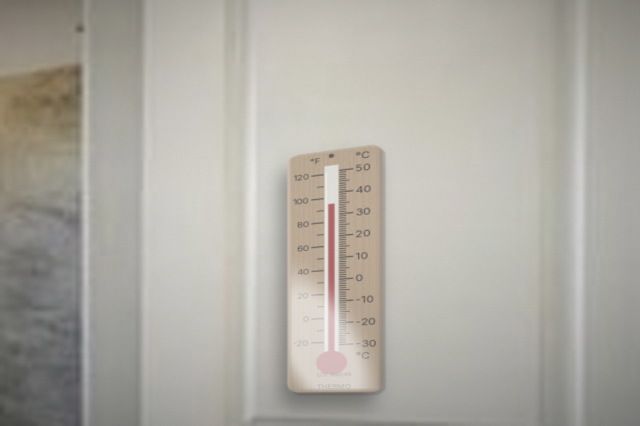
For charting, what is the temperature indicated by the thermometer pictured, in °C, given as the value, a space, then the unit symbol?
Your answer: 35 °C
